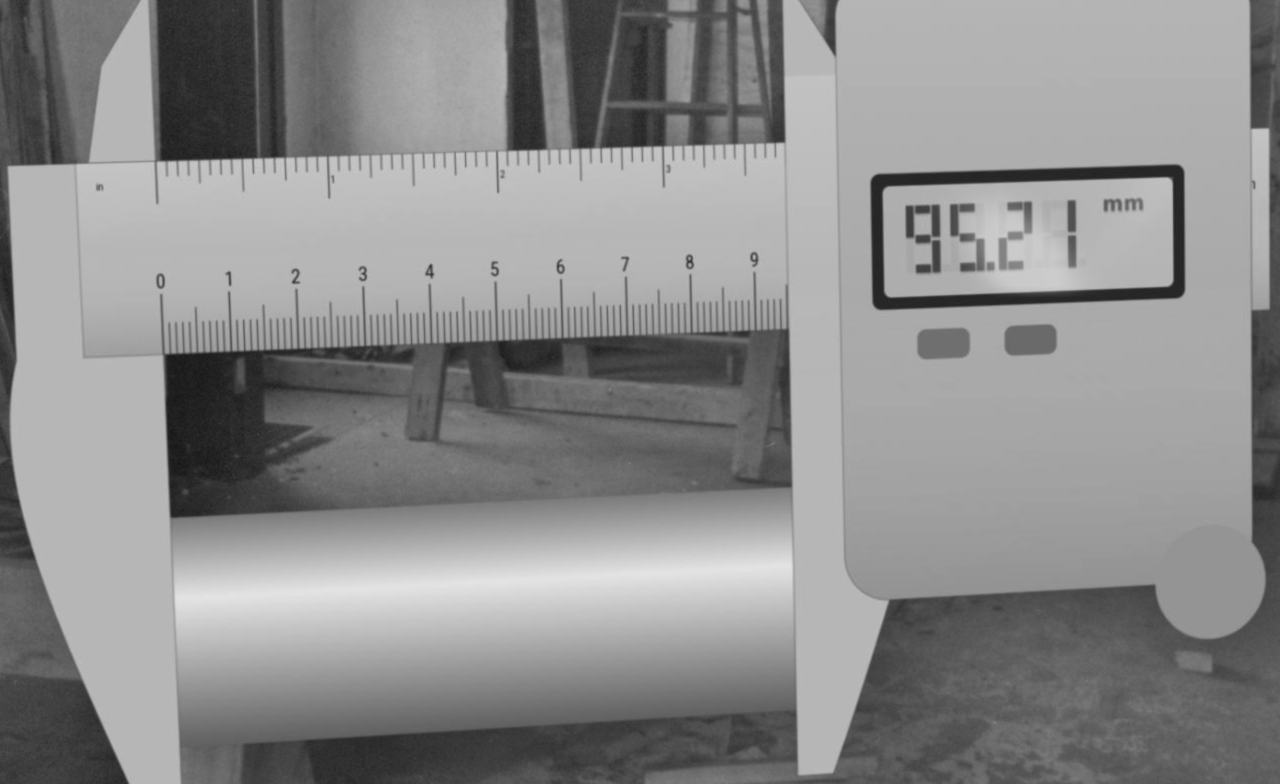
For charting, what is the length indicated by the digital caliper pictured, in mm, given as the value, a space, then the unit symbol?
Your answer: 95.21 mm
